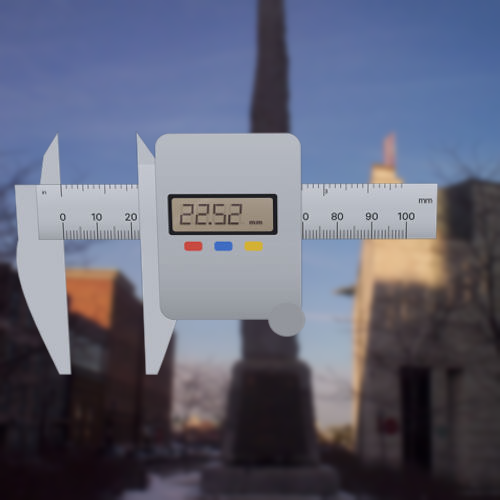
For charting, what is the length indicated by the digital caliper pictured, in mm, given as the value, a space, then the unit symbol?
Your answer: 22.52 mm
